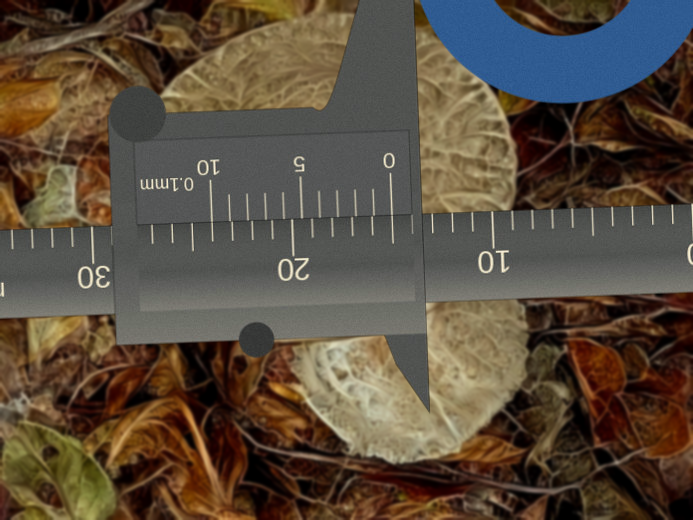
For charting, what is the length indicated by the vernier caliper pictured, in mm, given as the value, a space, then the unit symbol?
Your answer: 15.0 mm
